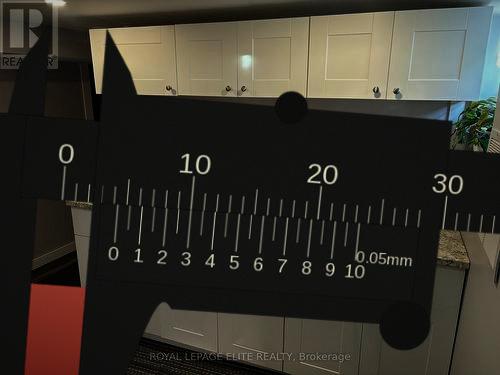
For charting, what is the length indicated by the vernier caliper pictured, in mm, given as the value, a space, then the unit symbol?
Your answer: 4.3 mm
